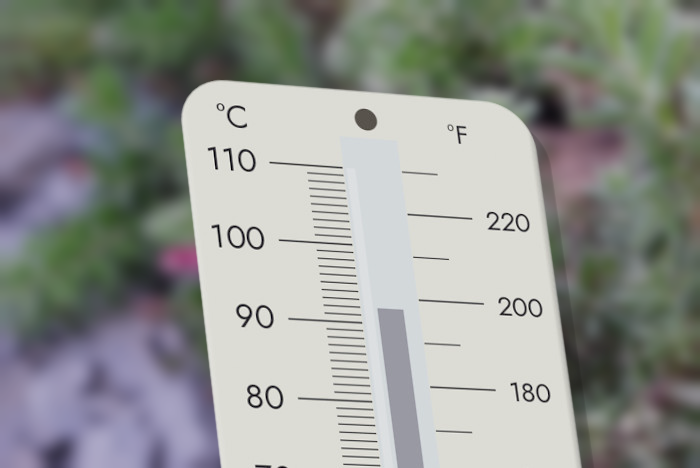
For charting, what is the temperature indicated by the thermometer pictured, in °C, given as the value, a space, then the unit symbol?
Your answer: 92 °C
